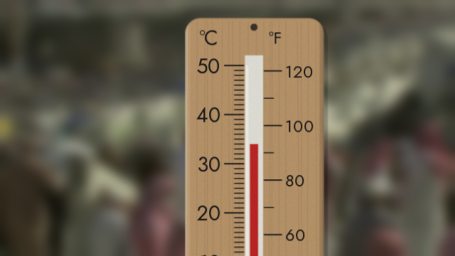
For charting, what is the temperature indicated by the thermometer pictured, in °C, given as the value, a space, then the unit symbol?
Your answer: 34 °C
